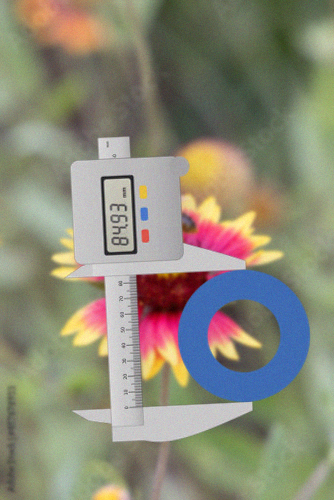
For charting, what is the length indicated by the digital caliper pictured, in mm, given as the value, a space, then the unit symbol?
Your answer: 84.93 mm
